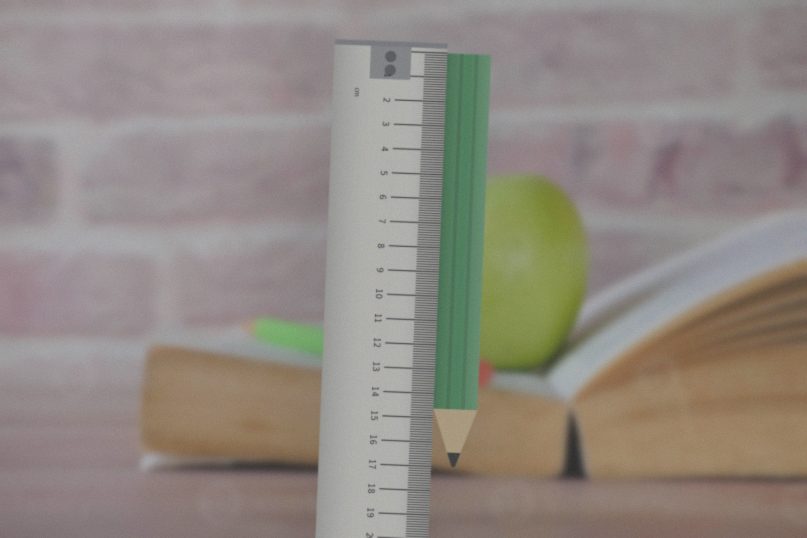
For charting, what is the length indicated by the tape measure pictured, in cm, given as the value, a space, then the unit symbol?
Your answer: 17 cm
